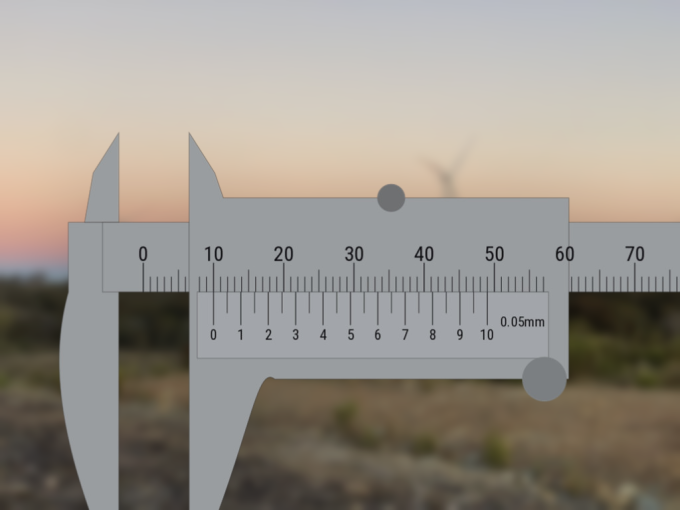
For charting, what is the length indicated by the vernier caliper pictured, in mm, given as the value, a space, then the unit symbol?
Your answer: 10.0 mm
